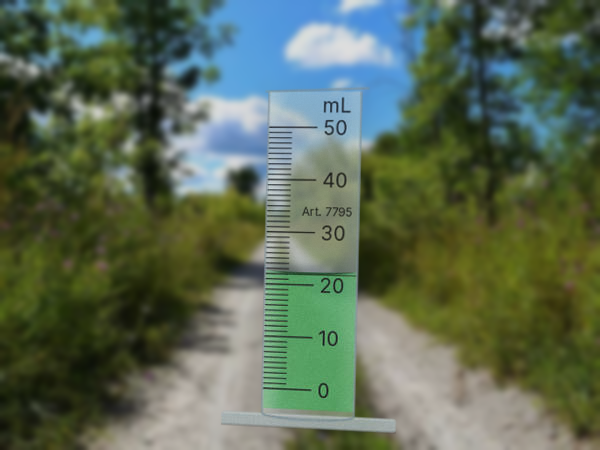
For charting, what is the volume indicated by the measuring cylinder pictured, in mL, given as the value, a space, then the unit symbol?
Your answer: 22 mL
